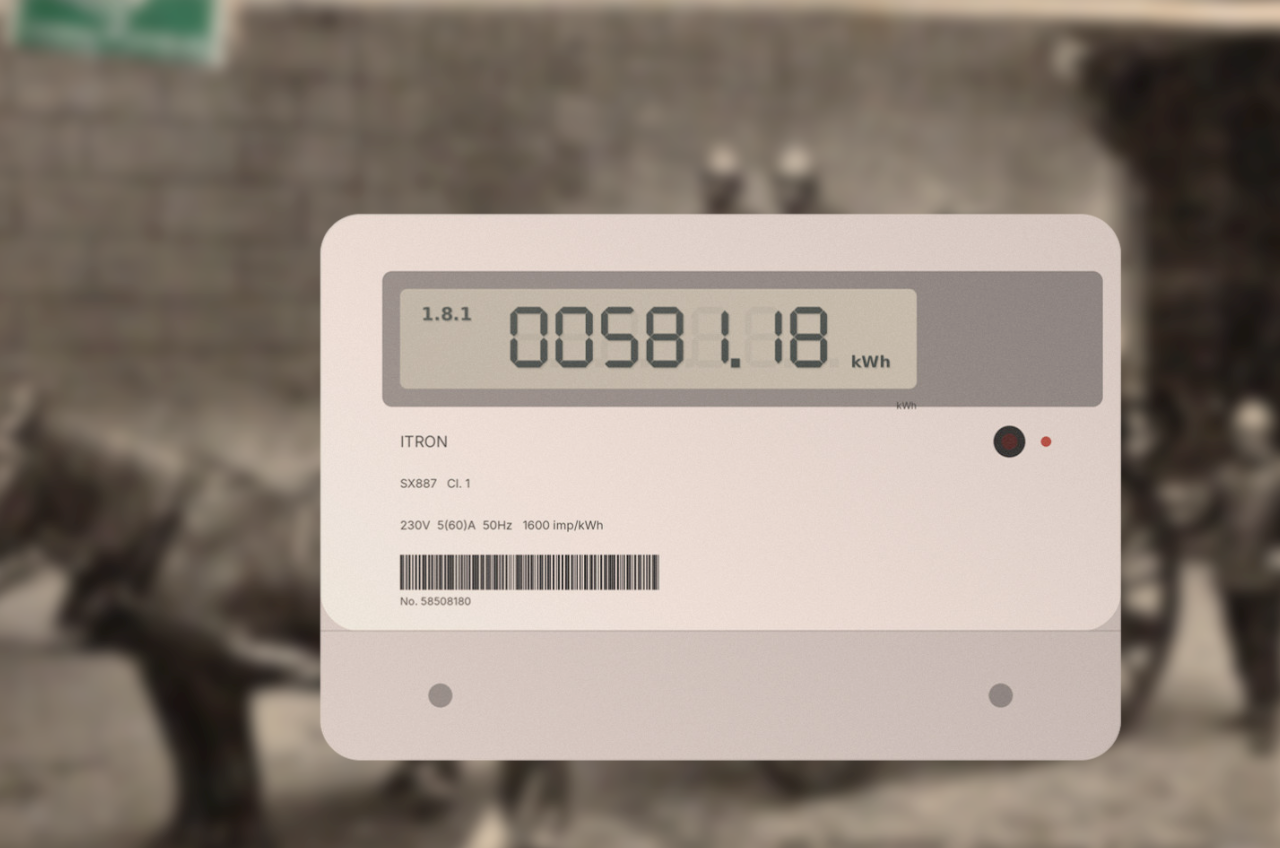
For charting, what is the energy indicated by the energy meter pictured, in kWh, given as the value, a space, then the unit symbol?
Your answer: 581.18 kWh
